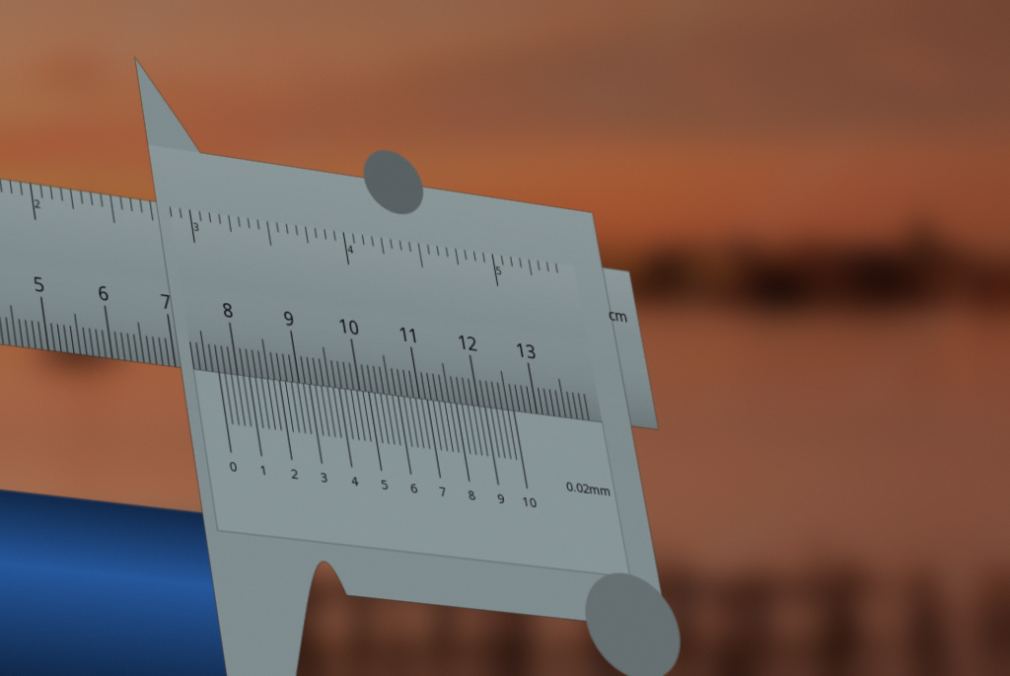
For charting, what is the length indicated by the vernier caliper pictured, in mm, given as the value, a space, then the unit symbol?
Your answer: 77.0 mm
